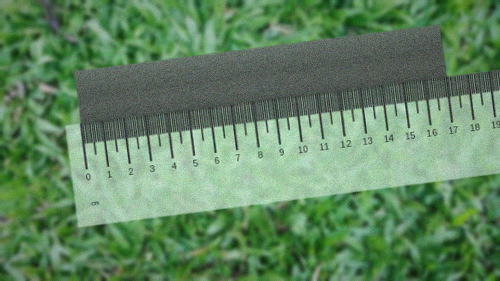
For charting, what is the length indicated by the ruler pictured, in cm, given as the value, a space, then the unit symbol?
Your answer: 17 cm
